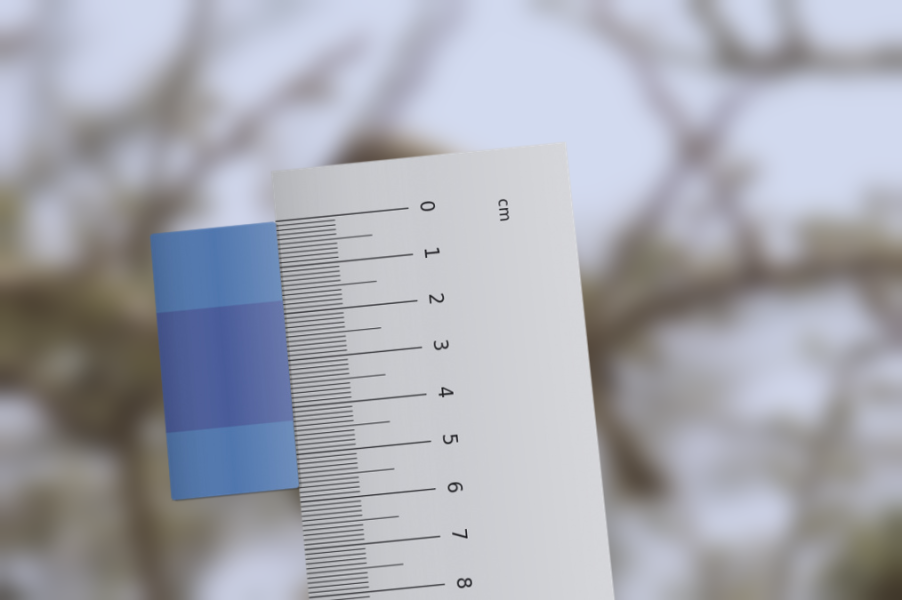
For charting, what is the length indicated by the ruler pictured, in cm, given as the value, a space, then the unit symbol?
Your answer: 5.7 cm
